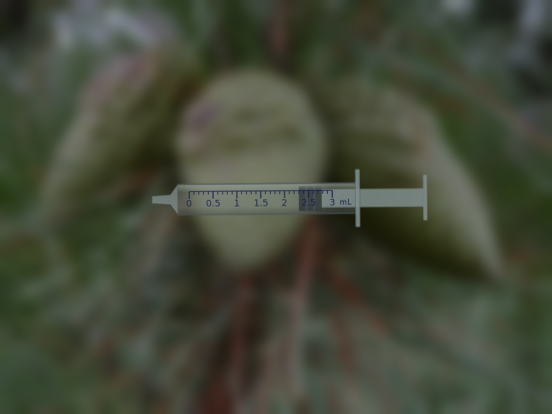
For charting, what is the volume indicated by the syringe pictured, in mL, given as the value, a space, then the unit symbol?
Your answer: 2.3 mL
